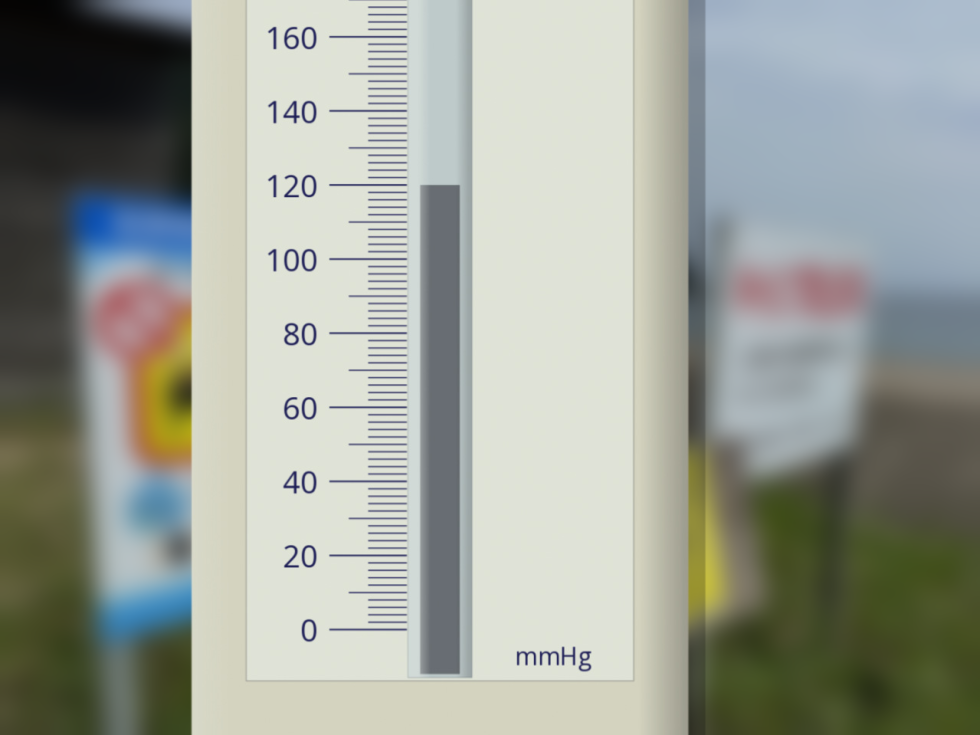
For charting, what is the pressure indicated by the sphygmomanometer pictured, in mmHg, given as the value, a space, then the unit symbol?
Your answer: 120 mmHg
